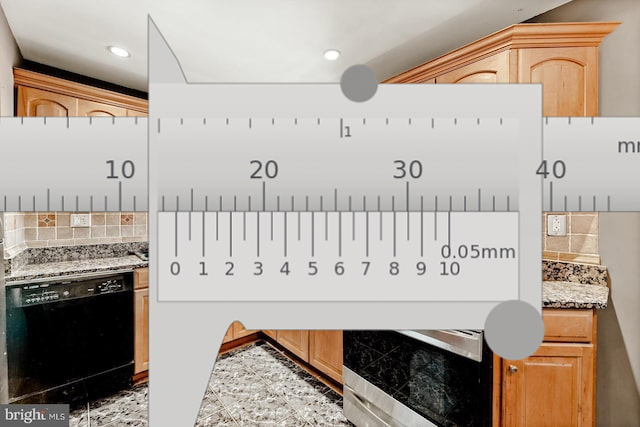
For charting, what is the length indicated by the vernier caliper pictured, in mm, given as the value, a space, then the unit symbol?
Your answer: 13.9 mm
